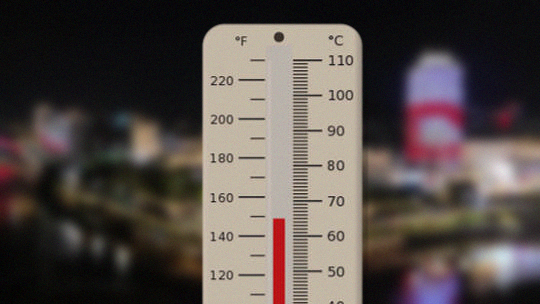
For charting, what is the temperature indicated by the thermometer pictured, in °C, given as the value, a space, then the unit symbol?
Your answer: 65 °C
